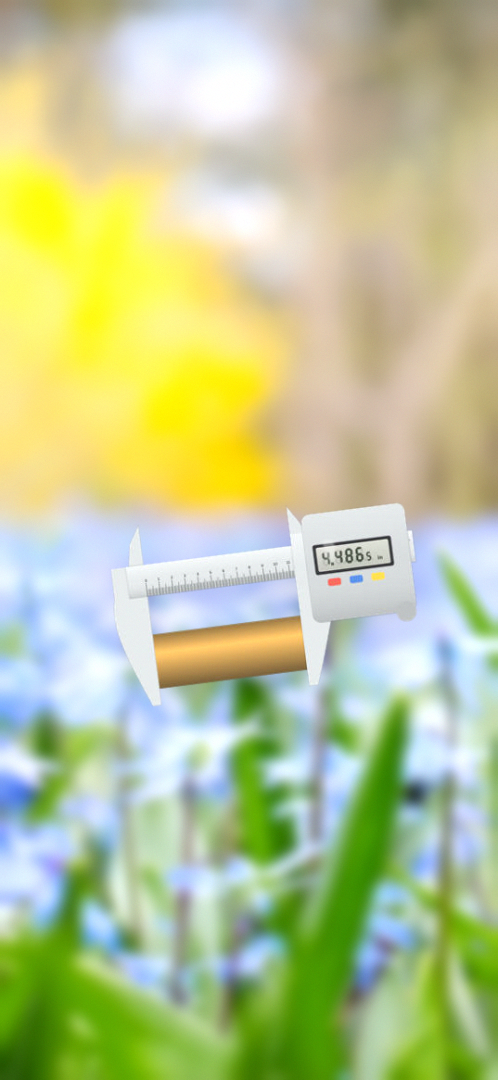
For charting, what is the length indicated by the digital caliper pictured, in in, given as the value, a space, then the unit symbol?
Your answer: 4.4865 in
